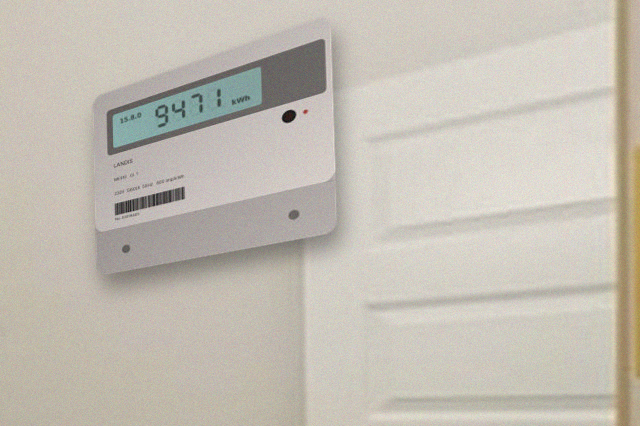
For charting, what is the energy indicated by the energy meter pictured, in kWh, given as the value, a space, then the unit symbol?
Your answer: 9471 kWh
